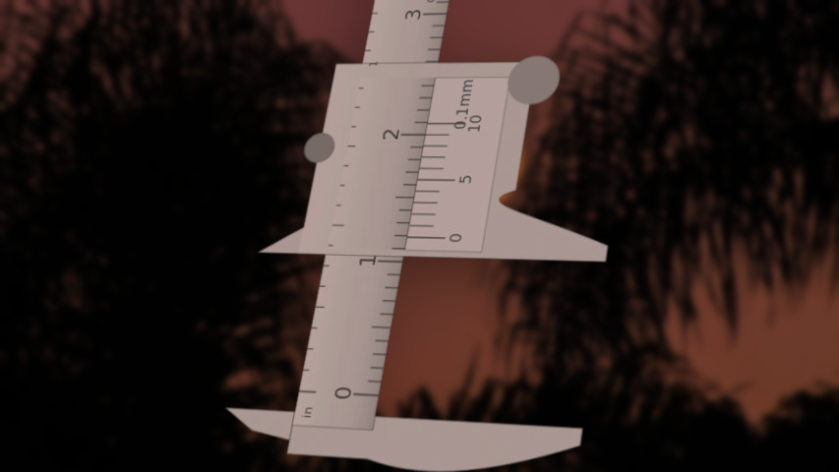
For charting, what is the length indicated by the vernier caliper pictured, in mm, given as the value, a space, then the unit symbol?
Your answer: 11.9 mm
